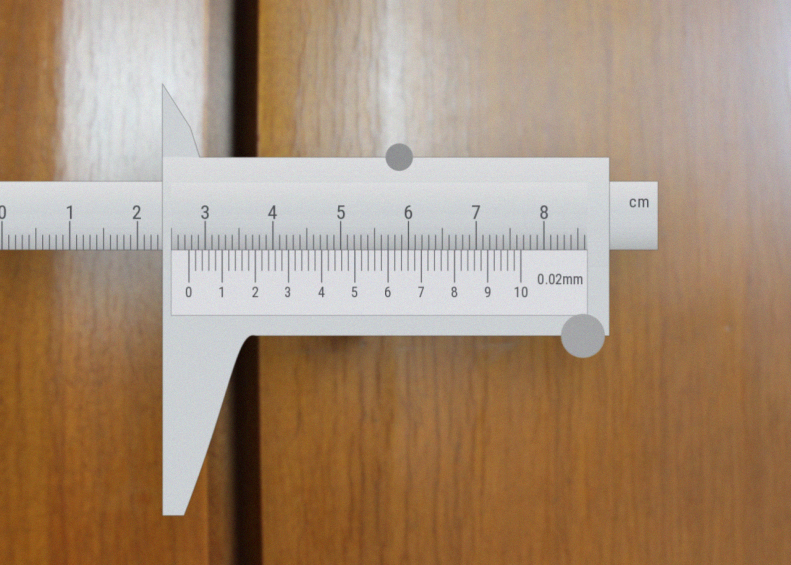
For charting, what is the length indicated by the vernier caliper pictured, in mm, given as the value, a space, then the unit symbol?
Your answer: 27.6 mm
